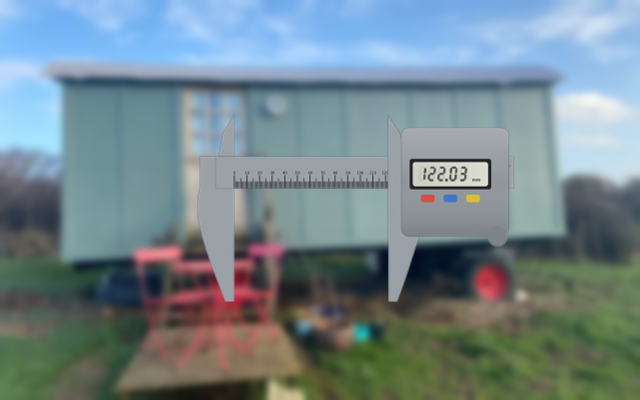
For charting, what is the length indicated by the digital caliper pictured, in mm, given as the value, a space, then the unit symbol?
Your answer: 122.03 mm
